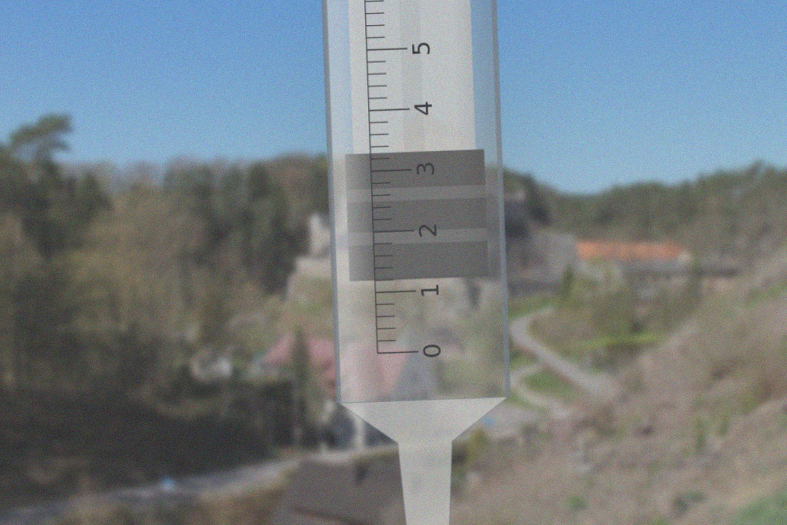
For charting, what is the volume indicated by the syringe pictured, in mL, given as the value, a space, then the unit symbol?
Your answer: 1.2 mL
